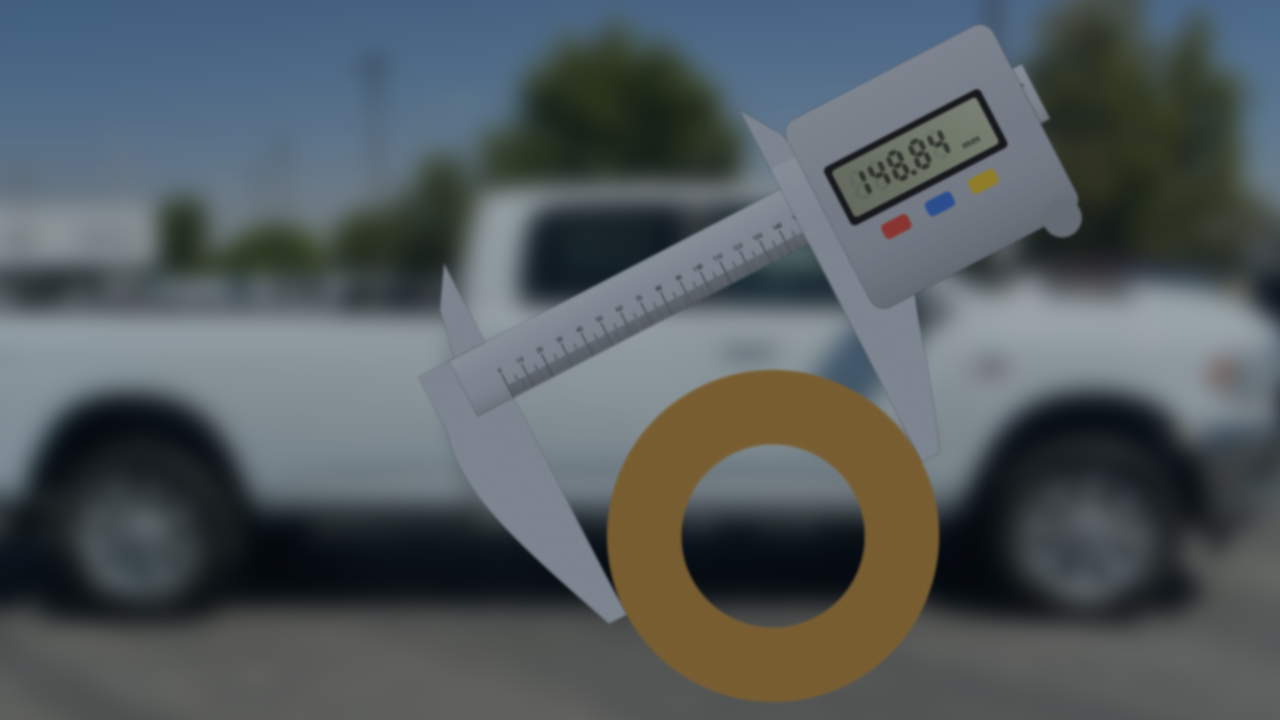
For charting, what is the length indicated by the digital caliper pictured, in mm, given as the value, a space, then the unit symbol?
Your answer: 148.84 mm
